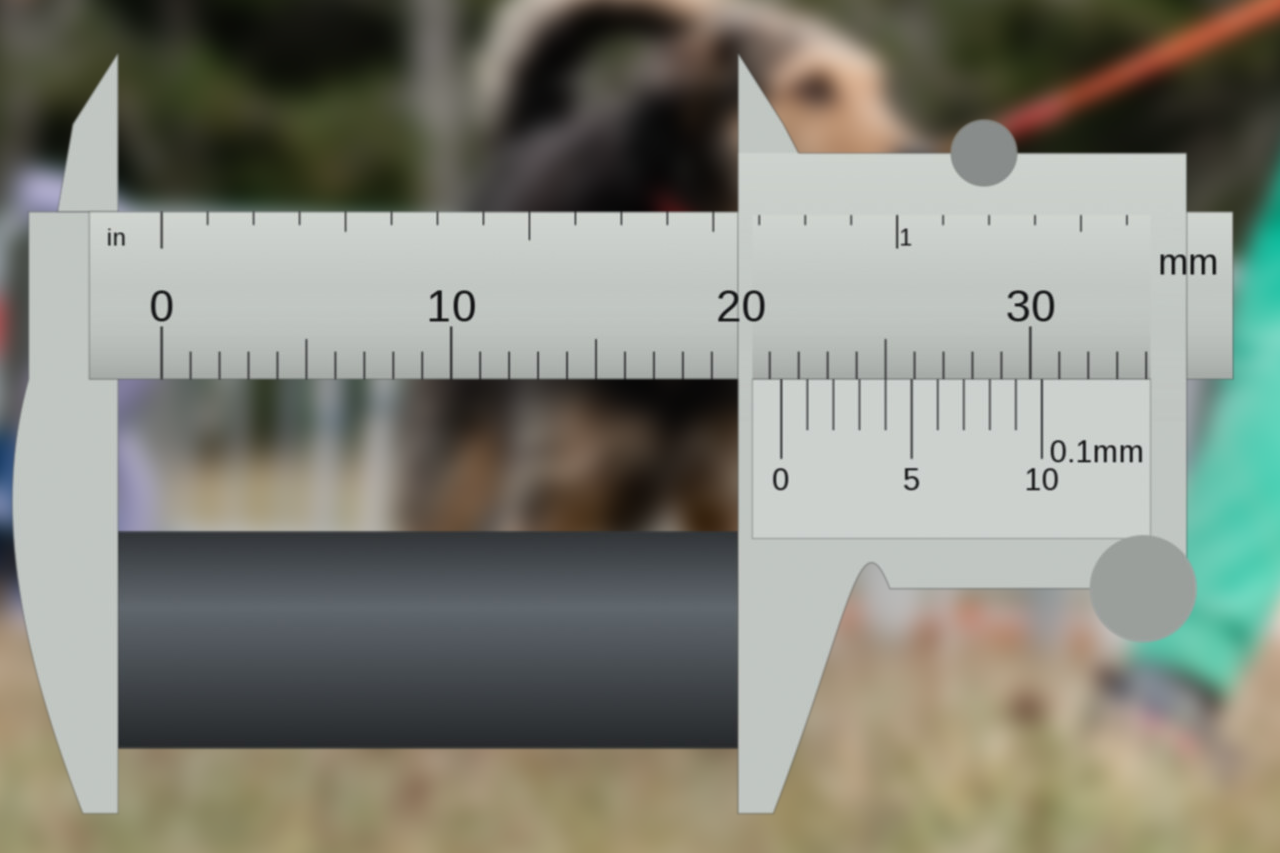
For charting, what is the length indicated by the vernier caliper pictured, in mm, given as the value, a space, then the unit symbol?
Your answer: 21.4 mm
